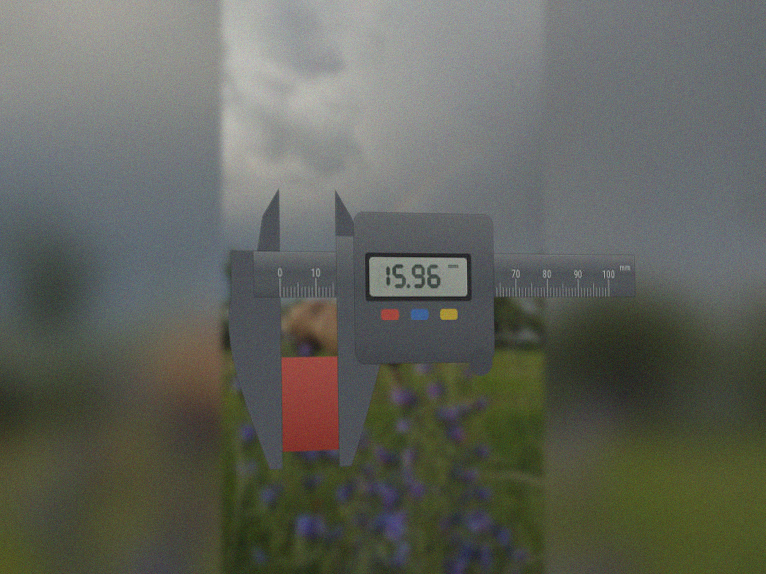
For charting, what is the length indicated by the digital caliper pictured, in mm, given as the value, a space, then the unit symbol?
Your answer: 15.96 mm
